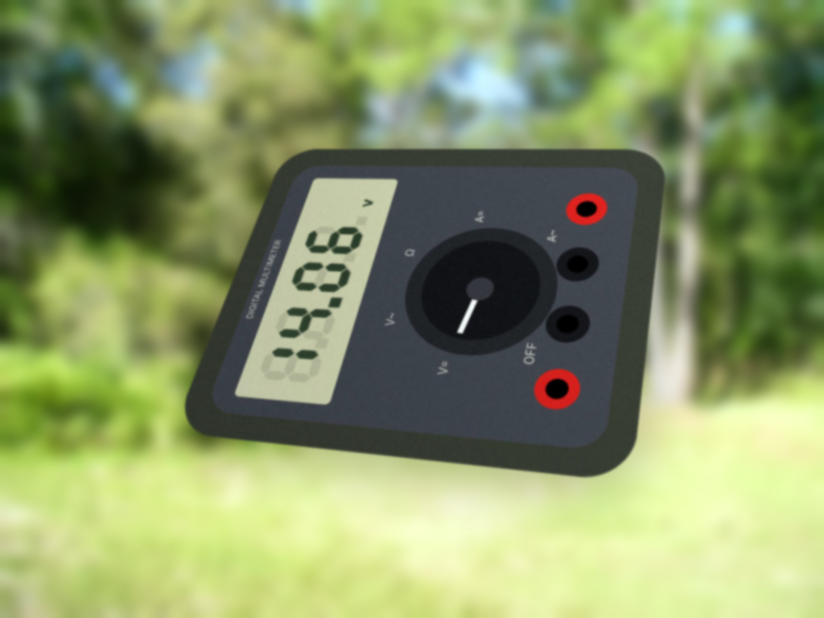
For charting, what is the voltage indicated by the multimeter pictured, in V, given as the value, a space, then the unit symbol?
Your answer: 14.06 V
